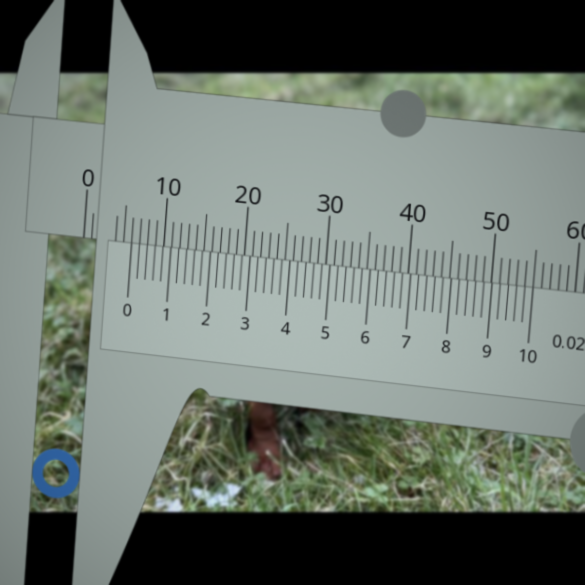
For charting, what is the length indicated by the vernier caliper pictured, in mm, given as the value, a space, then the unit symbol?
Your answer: 6.0 mm
